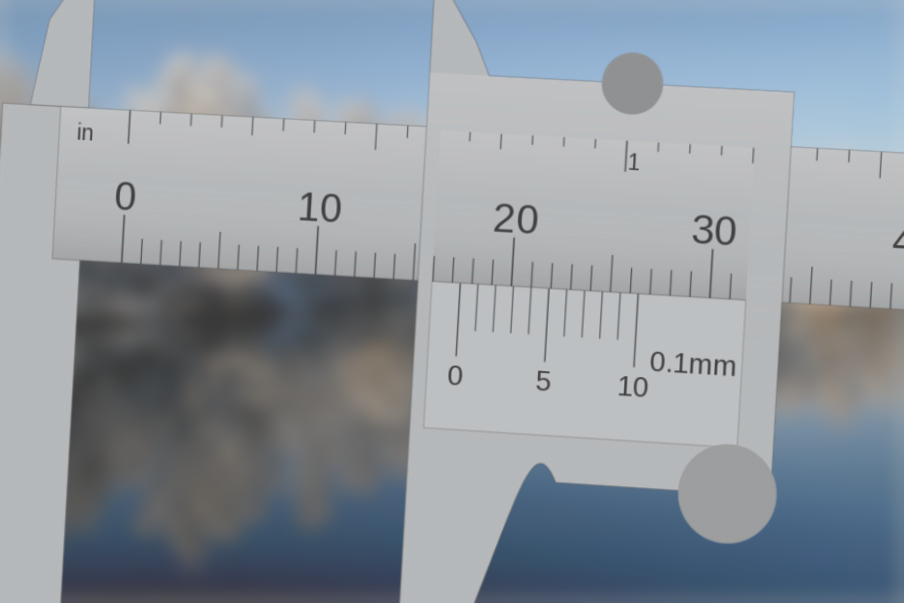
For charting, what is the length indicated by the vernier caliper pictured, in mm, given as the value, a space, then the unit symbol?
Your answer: 17.4 mm
